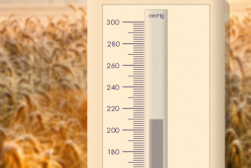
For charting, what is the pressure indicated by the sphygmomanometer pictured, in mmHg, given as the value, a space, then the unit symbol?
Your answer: 210 mmHg
